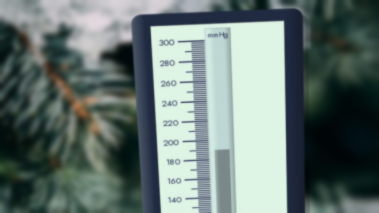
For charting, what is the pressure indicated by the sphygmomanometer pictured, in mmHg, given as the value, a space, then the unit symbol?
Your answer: 190 mmHg
